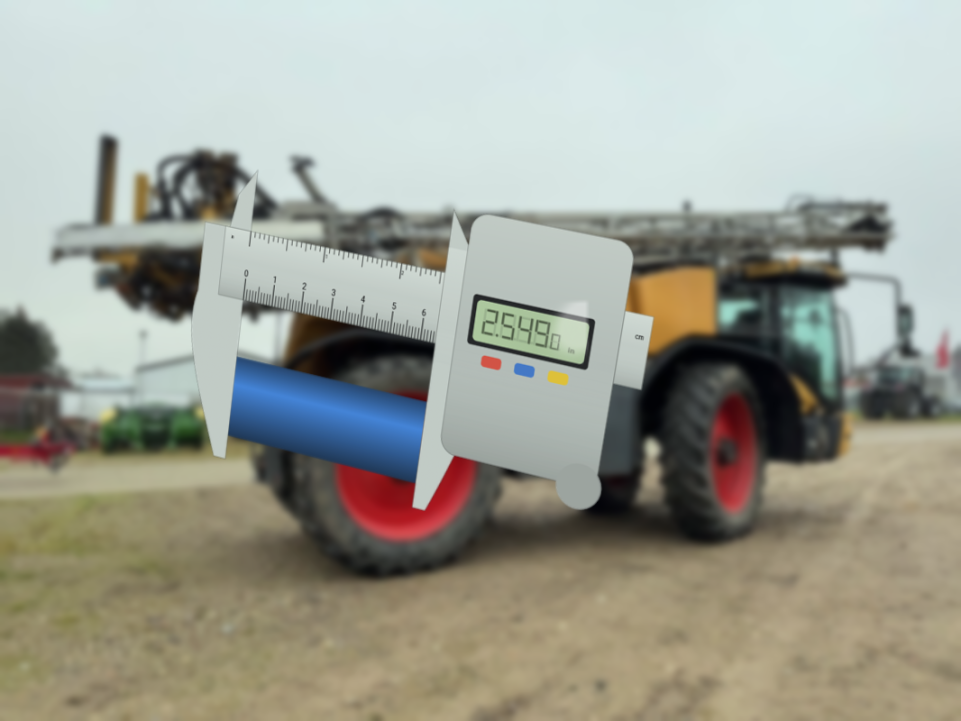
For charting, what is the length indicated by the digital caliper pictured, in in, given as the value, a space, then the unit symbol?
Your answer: 2.5490 in
